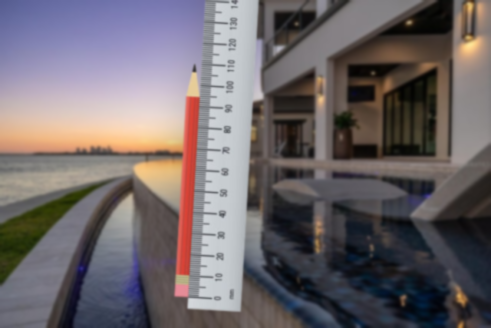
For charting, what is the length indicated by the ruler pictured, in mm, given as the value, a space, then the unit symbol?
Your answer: 110 mm
